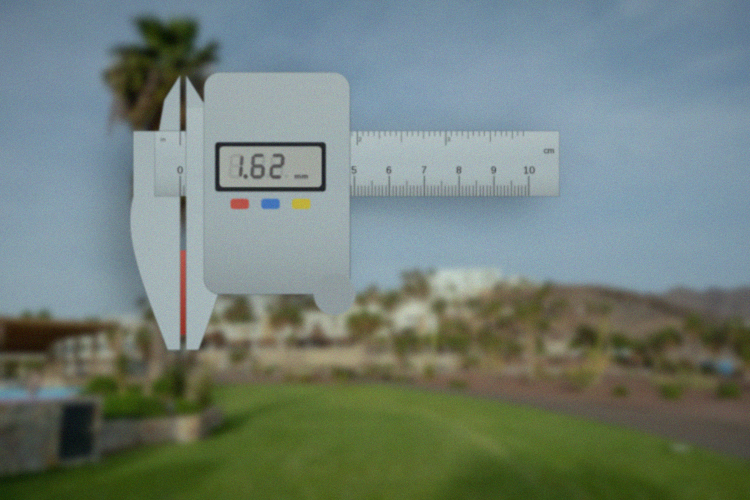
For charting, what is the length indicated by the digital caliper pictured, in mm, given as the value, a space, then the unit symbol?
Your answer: 1.62 mm
